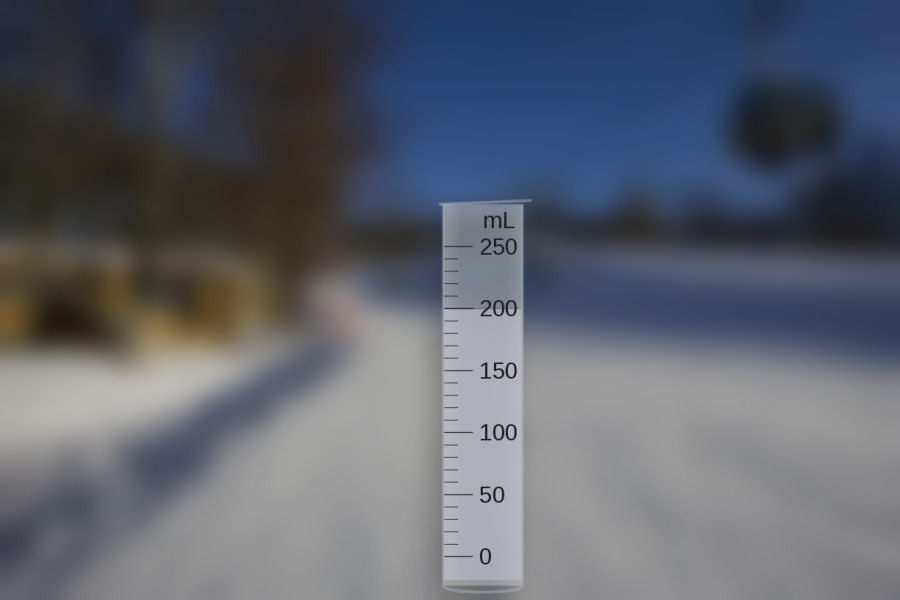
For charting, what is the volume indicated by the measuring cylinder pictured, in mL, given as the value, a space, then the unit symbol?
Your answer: 200 mL
